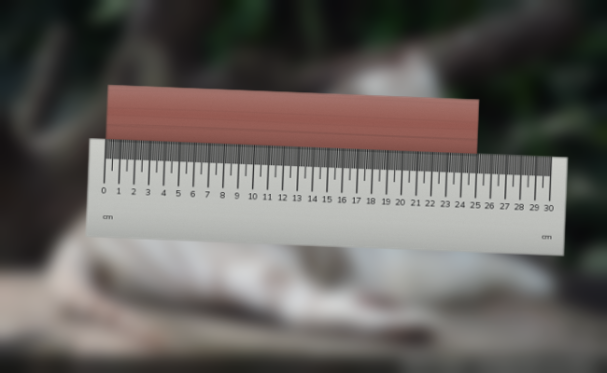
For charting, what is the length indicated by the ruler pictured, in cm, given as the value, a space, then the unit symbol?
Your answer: 25 cm
